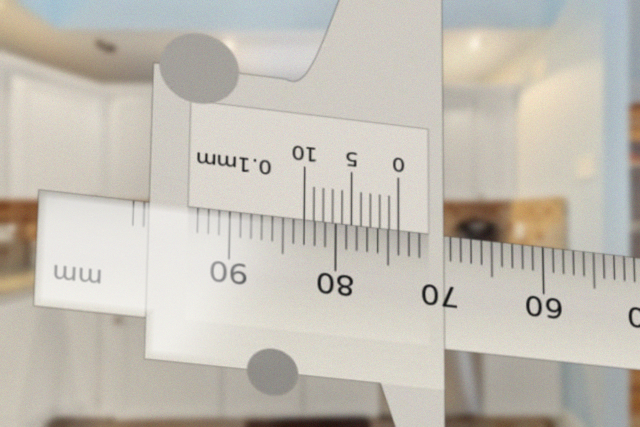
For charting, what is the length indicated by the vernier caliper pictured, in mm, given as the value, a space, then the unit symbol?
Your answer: 74.0 mm
